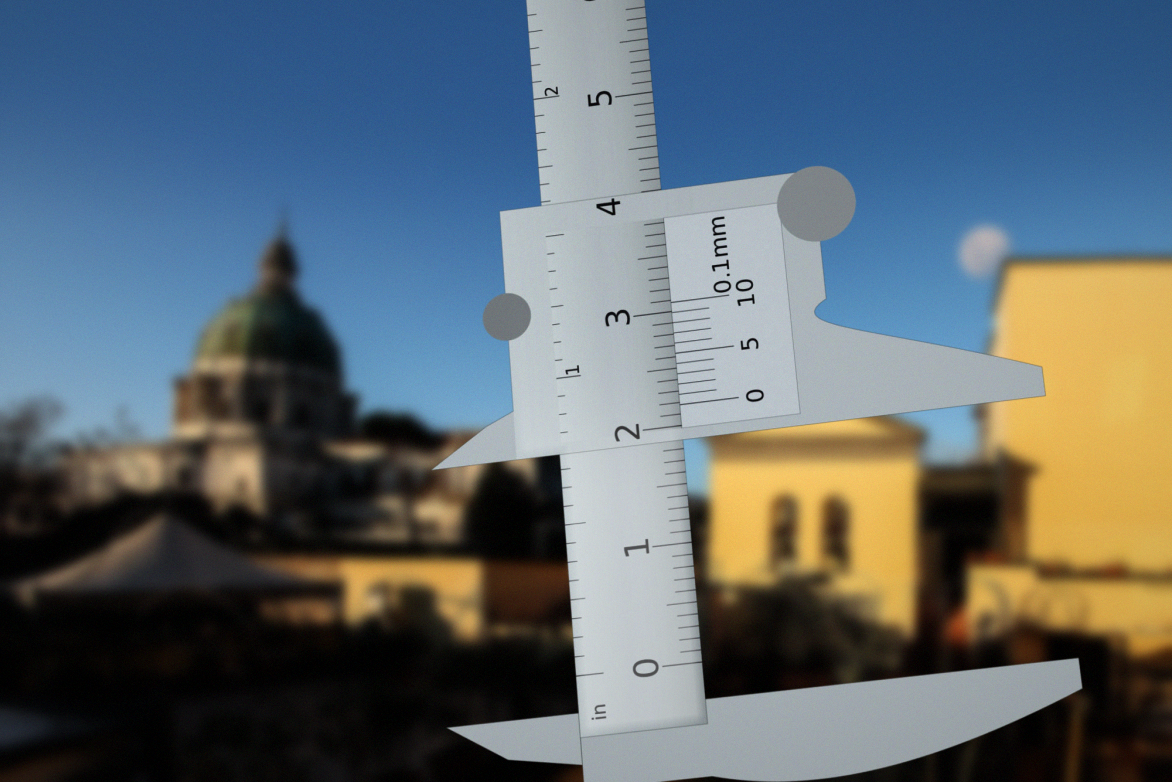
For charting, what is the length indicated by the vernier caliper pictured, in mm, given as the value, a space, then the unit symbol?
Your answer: 21.8 mm
